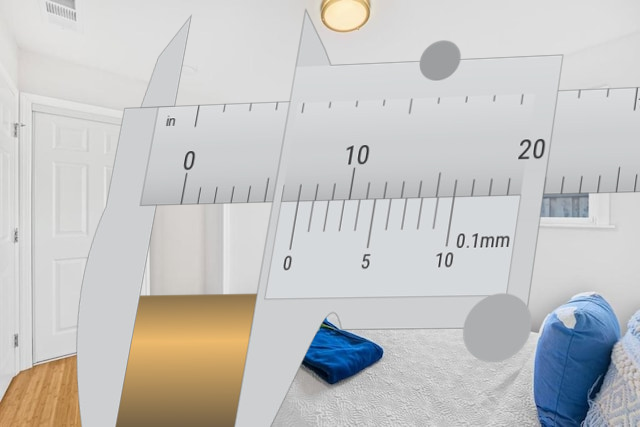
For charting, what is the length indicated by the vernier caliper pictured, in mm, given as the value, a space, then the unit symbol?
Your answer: 7.0 mm
